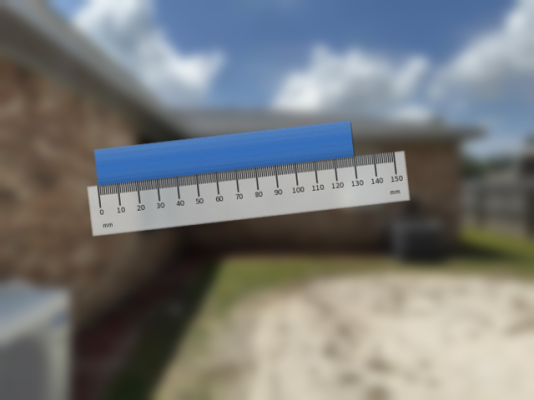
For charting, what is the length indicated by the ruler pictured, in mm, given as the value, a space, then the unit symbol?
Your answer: 130 mm
